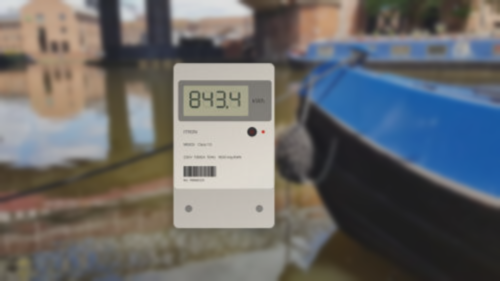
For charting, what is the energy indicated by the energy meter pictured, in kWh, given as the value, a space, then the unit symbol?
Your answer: 843.4 kWh
